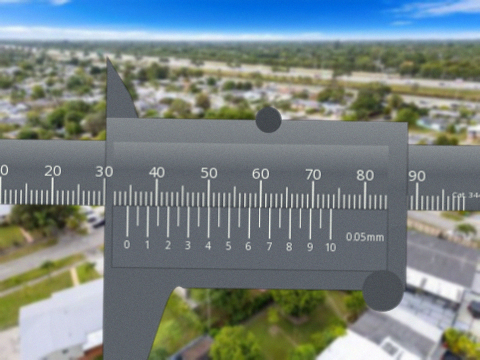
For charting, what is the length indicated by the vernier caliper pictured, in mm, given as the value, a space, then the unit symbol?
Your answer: 34.5 mm
